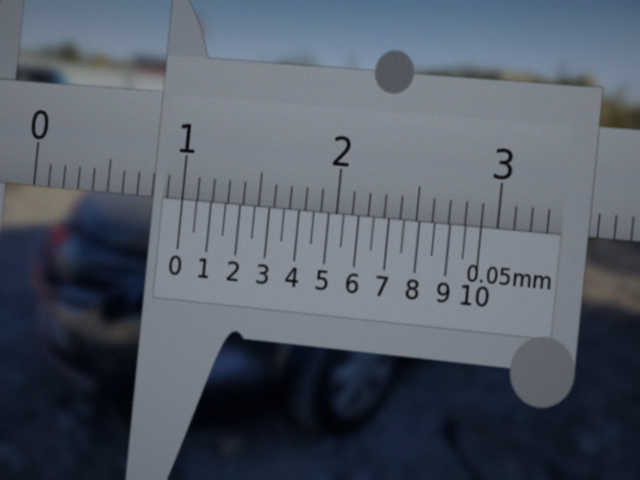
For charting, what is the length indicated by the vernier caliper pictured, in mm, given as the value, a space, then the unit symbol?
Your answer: 10.0 mm
